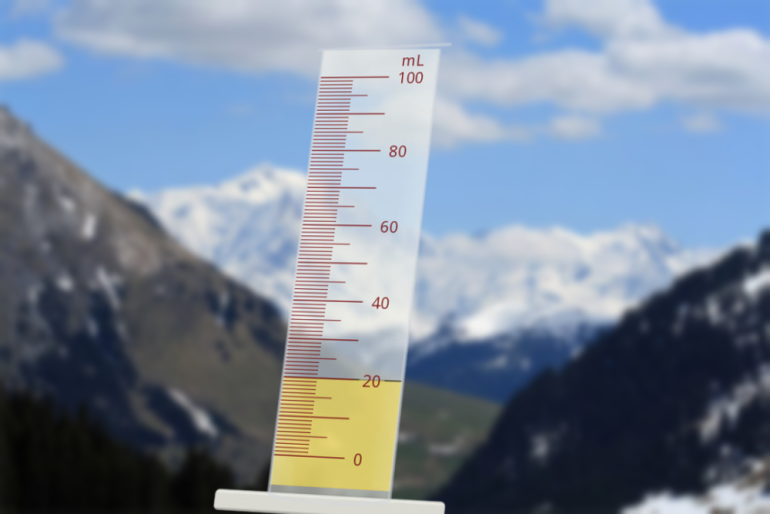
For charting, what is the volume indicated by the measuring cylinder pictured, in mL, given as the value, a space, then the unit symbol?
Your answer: 20 mL
